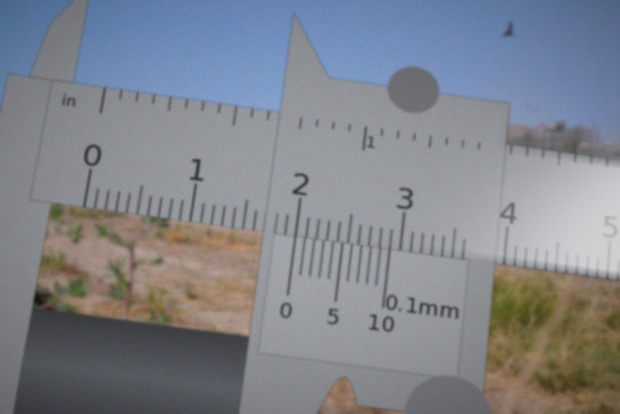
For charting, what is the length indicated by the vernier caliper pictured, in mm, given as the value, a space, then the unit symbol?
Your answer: 20.0 mm
